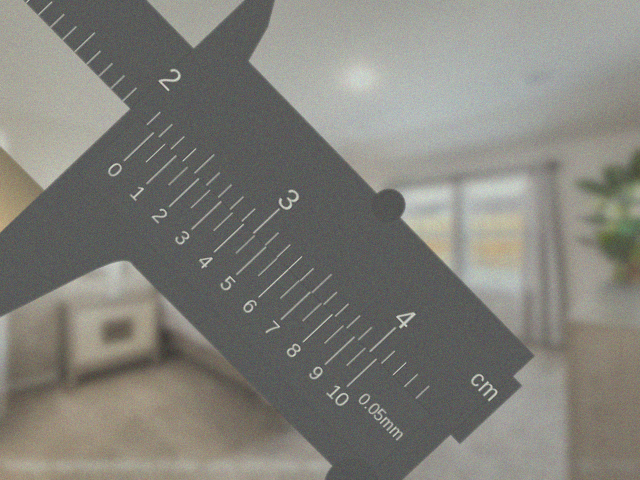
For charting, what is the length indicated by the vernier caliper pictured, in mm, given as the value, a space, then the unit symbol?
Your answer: 21.6 mm
